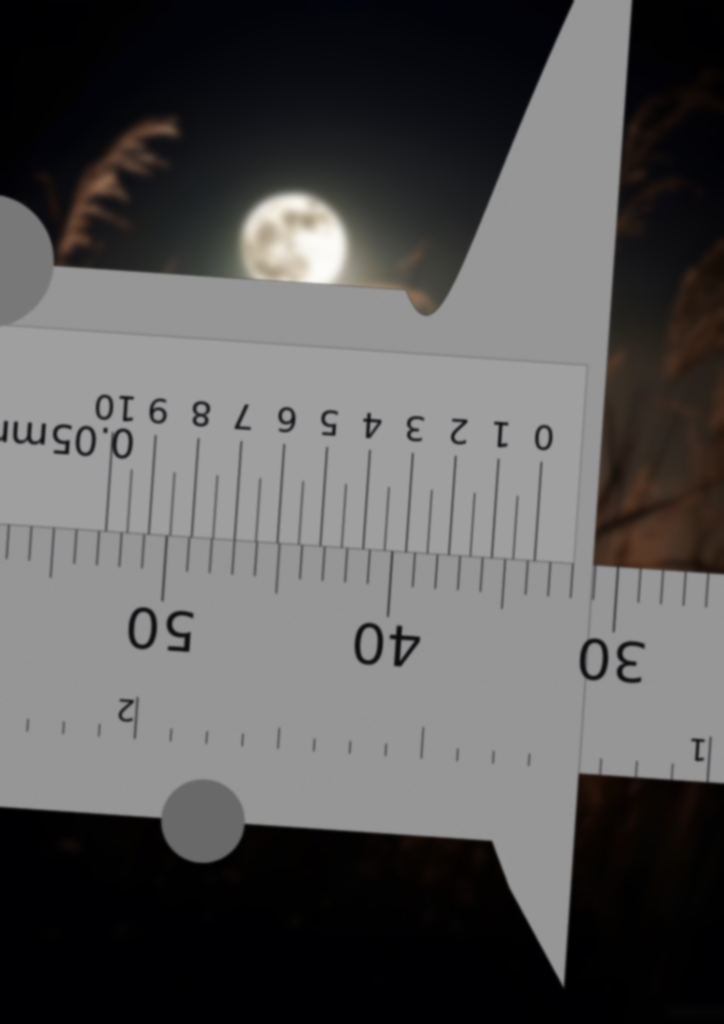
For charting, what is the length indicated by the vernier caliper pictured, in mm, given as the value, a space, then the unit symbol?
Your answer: 33.7 mm
